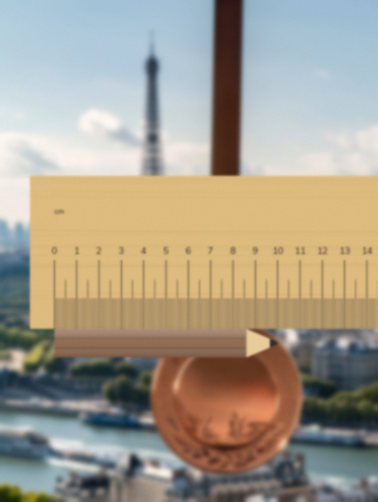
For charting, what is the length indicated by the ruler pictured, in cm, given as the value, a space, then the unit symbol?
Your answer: 10 cm
